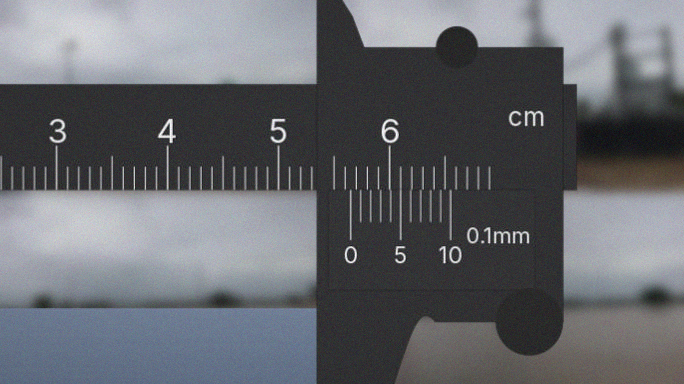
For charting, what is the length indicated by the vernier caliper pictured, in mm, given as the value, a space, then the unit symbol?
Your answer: 56.5 mm
